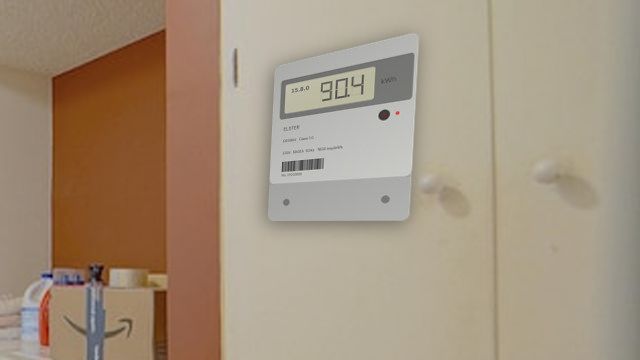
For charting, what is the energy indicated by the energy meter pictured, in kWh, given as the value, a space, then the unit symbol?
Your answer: 90.4 kWh
